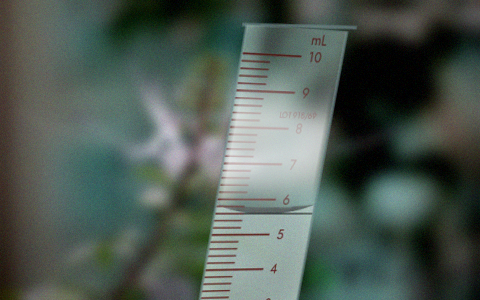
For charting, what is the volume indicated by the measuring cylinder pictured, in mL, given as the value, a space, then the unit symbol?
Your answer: 5.6 mL
